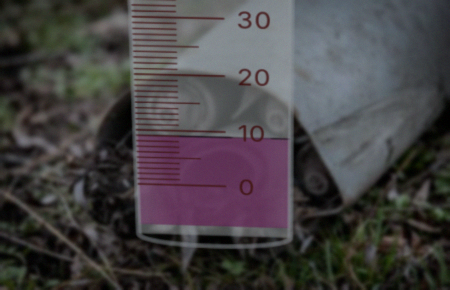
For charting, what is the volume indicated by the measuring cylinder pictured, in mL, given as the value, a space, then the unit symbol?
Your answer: 9 mL
